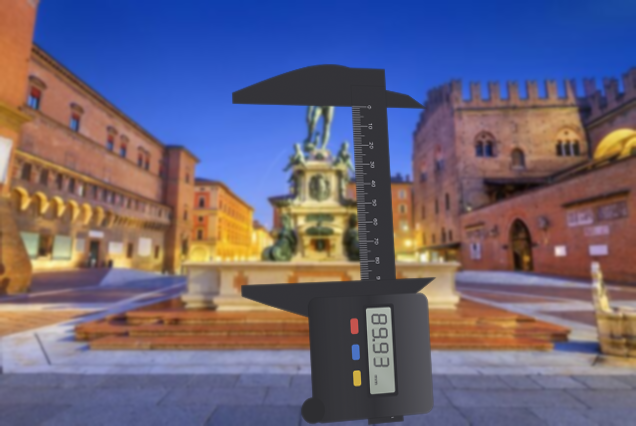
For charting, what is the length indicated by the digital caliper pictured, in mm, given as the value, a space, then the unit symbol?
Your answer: 89.93 mm
